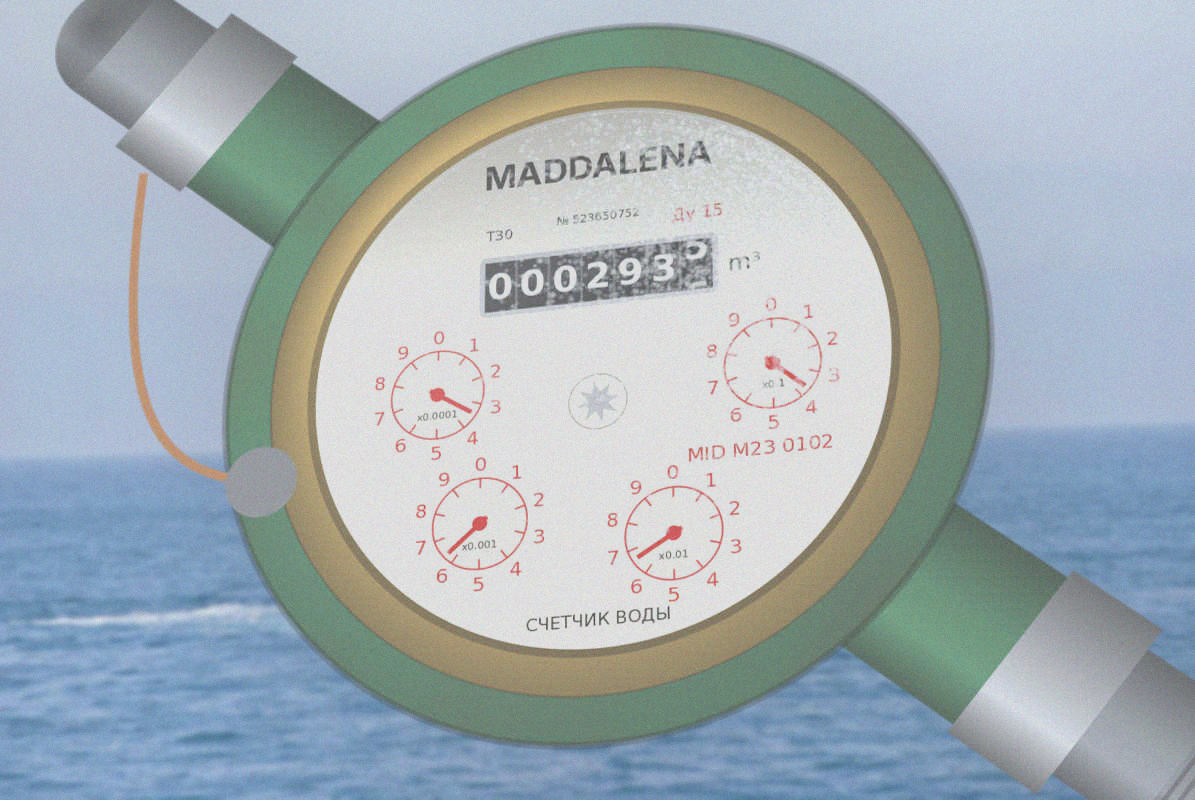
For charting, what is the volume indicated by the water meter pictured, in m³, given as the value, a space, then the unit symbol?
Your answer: 2935.3663 m³
